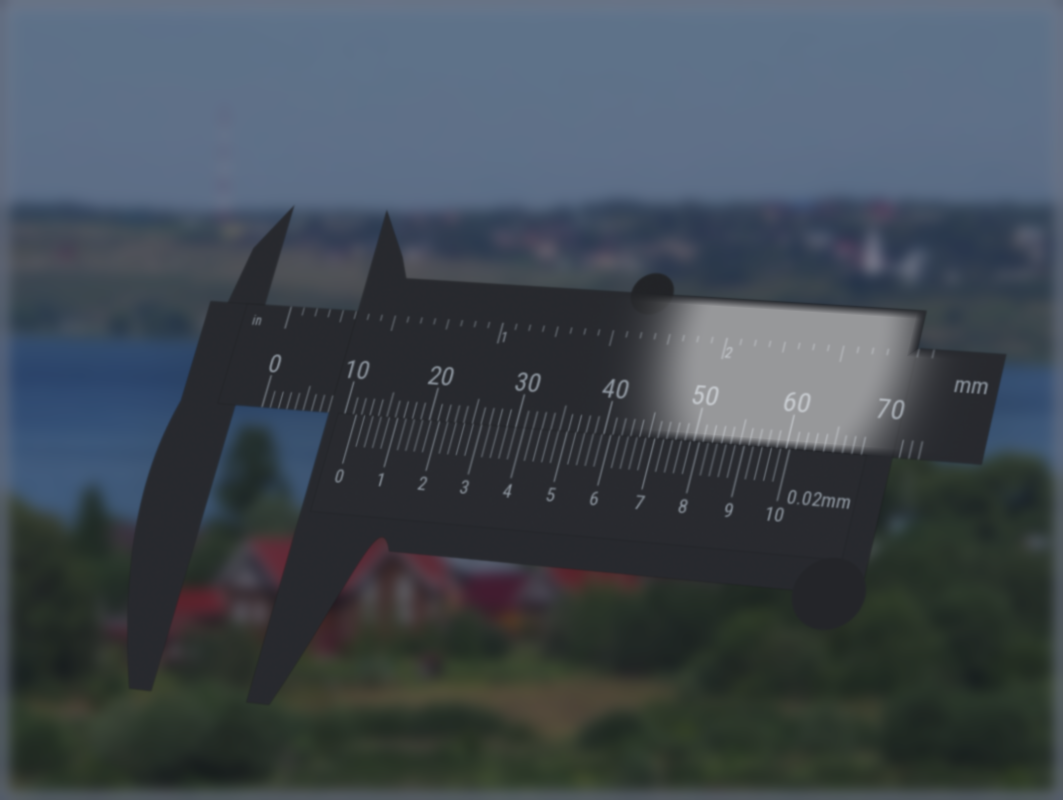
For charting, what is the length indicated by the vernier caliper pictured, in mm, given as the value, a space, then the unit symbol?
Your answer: 11.4 mm
